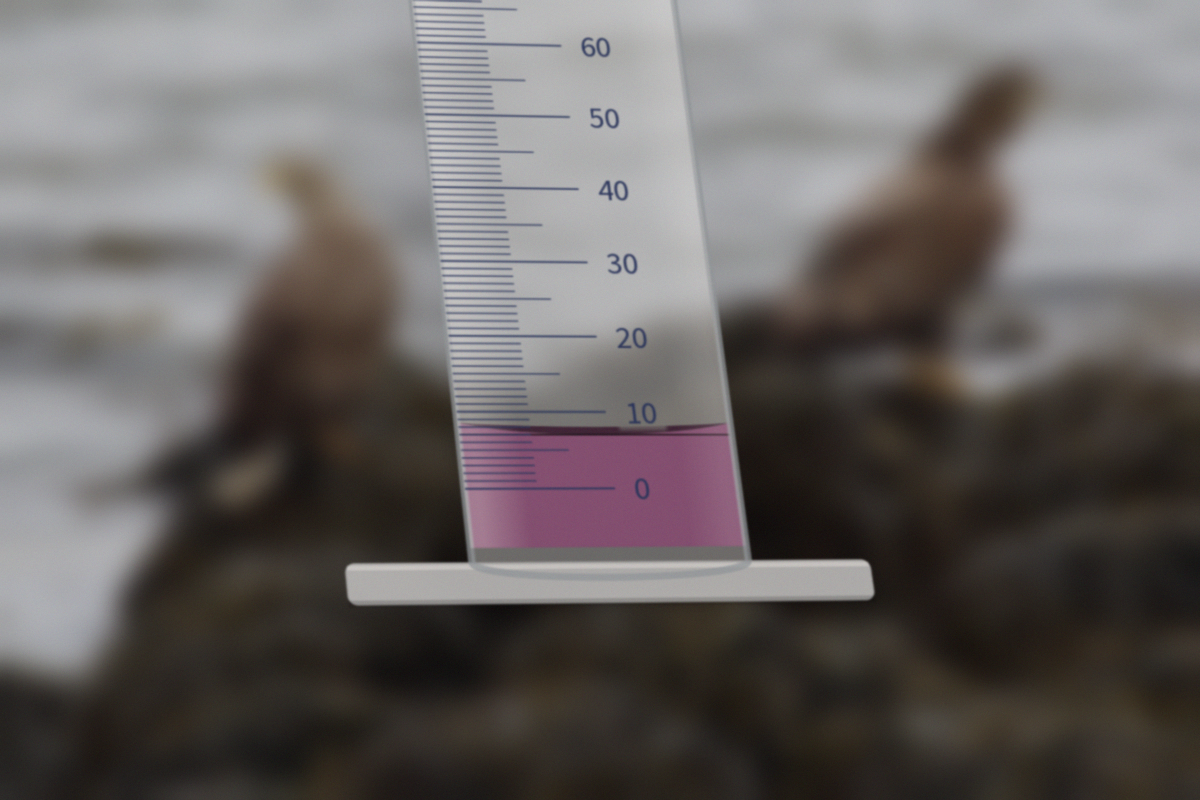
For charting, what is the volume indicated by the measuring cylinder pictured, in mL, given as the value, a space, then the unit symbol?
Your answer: 7 mL
